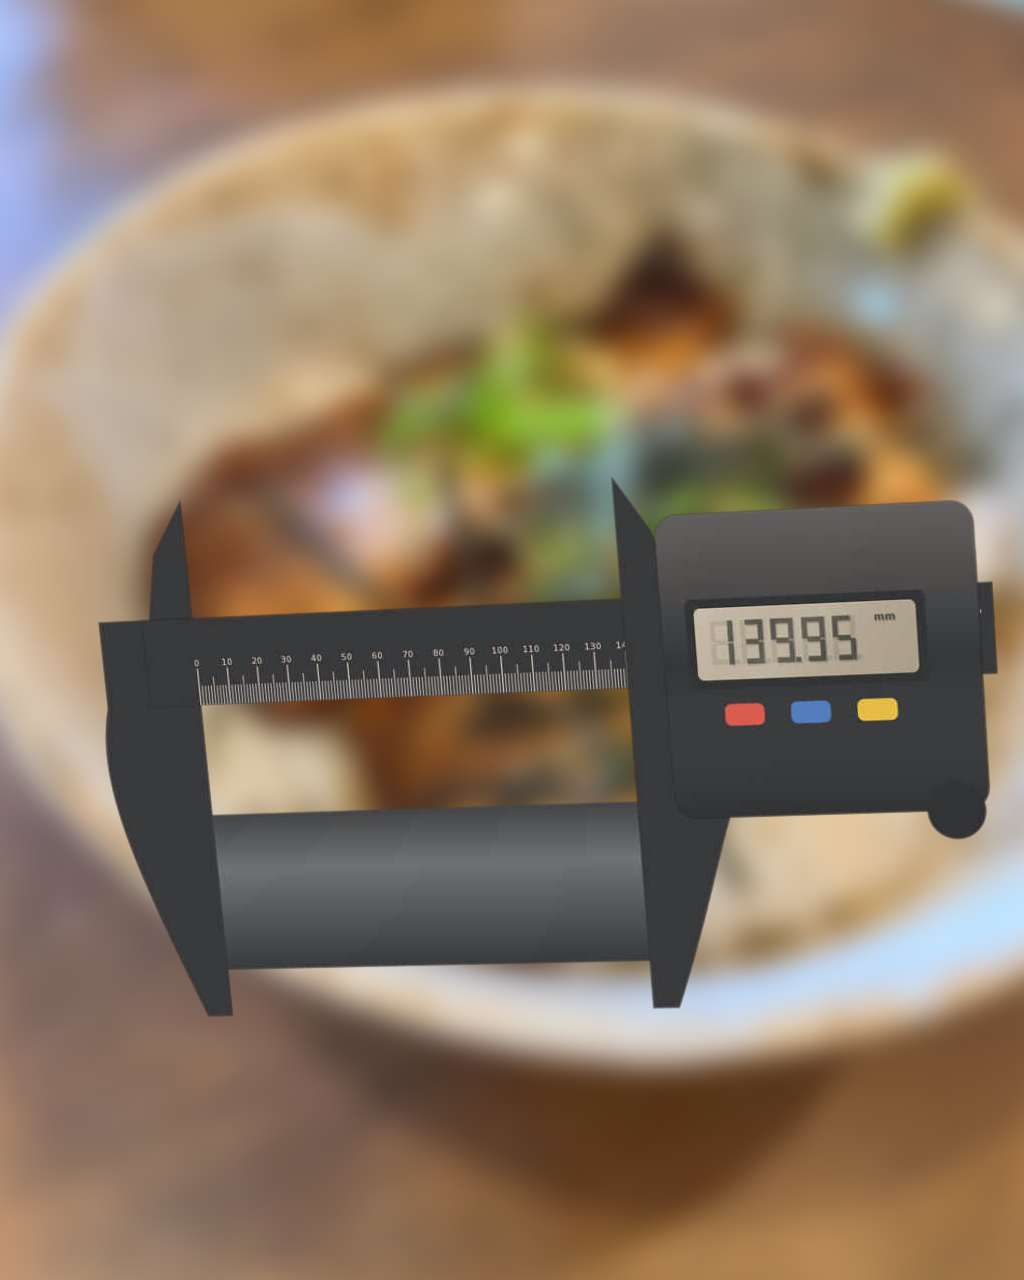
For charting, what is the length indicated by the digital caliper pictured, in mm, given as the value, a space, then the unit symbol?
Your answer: 139.95 mm
